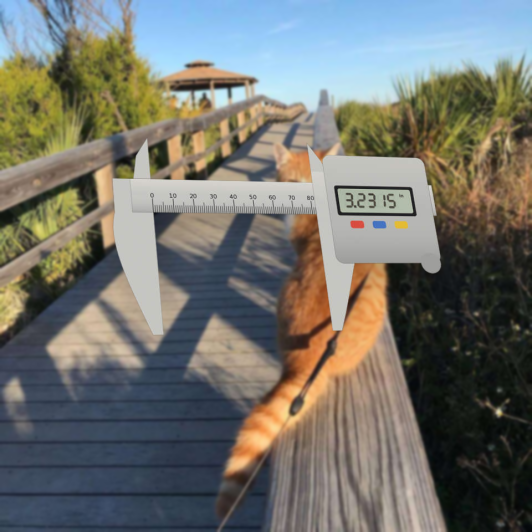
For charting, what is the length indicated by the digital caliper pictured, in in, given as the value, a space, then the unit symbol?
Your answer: 3.2315 in
